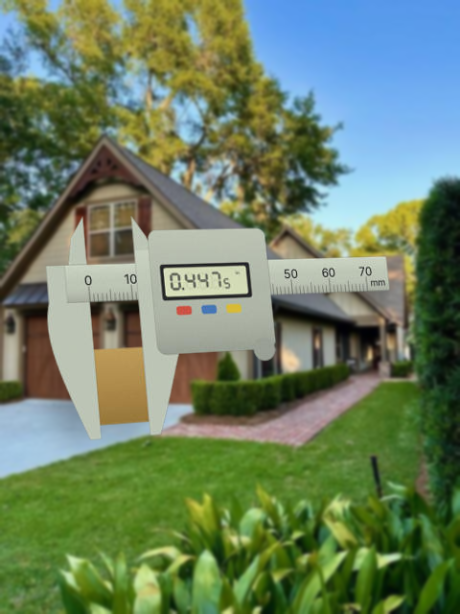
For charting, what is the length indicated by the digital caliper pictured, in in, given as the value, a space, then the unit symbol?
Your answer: 0.4475 in
